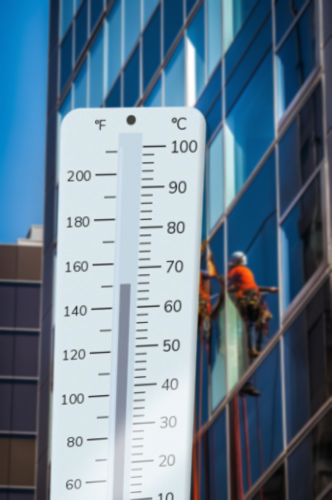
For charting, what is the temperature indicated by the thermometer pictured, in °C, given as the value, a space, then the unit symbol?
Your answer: 66 °C
